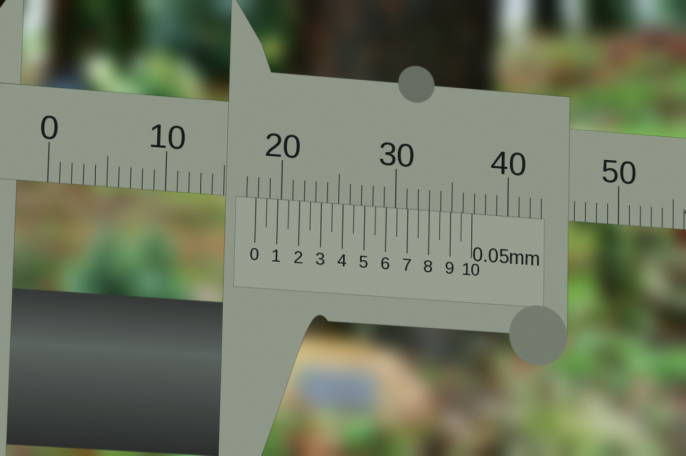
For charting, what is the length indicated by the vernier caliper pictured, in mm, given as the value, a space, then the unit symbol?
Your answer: 17.8 mm
